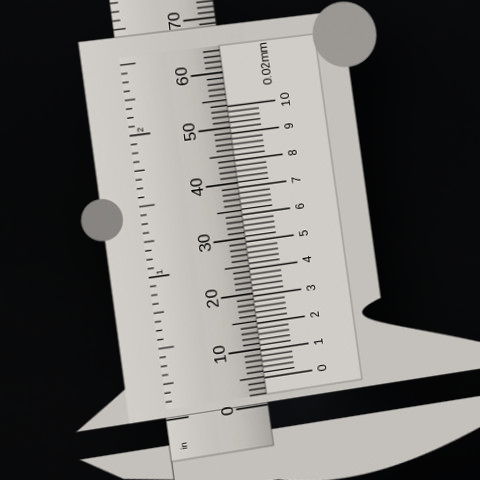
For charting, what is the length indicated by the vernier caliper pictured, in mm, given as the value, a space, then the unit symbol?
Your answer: 4.8 mm
